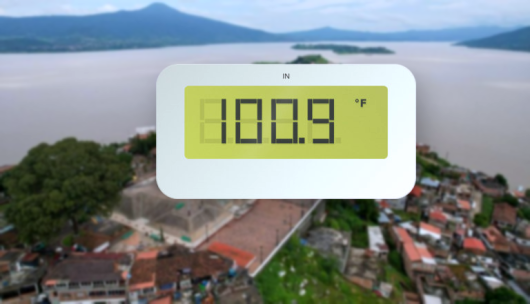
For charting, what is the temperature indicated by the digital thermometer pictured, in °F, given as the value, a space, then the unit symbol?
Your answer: 100.9 °F
